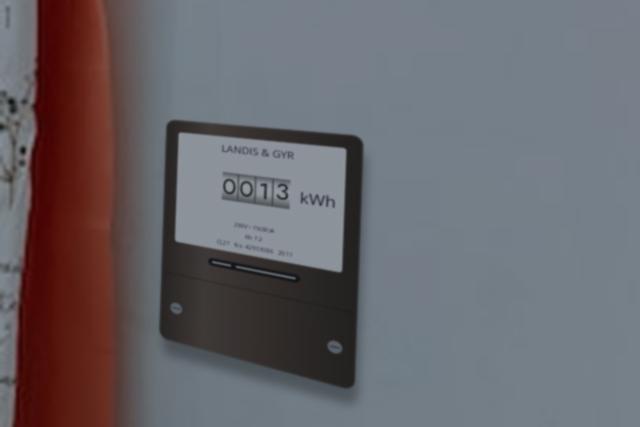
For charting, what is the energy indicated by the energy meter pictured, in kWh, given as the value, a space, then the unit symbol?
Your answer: 13 kWh
